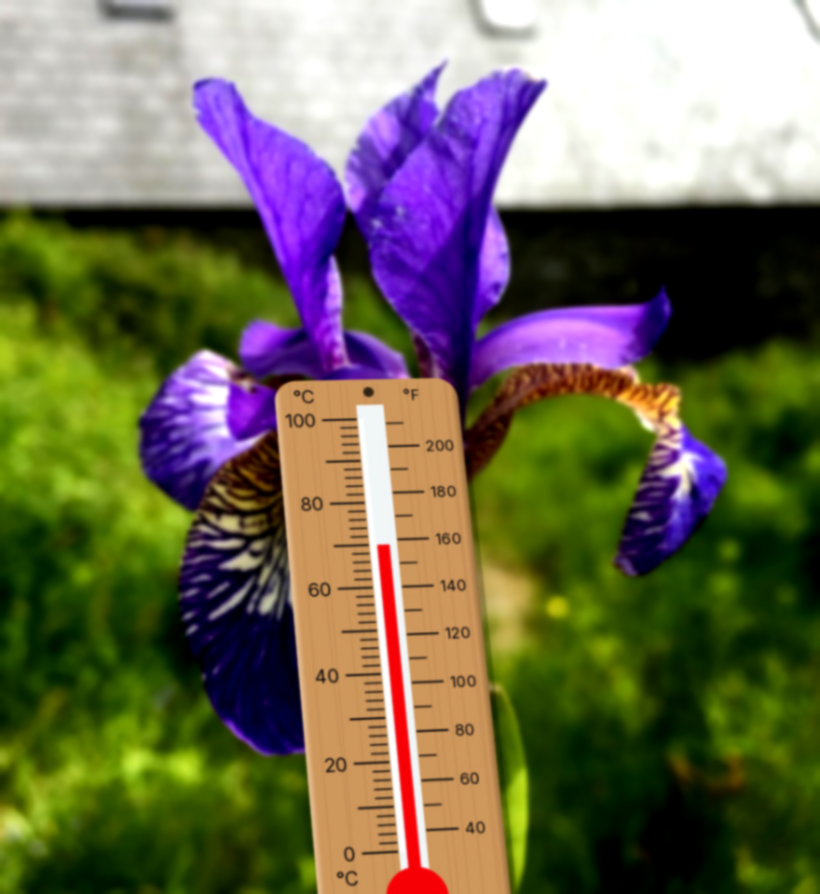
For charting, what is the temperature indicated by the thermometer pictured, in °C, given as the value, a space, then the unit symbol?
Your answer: 70 °C
